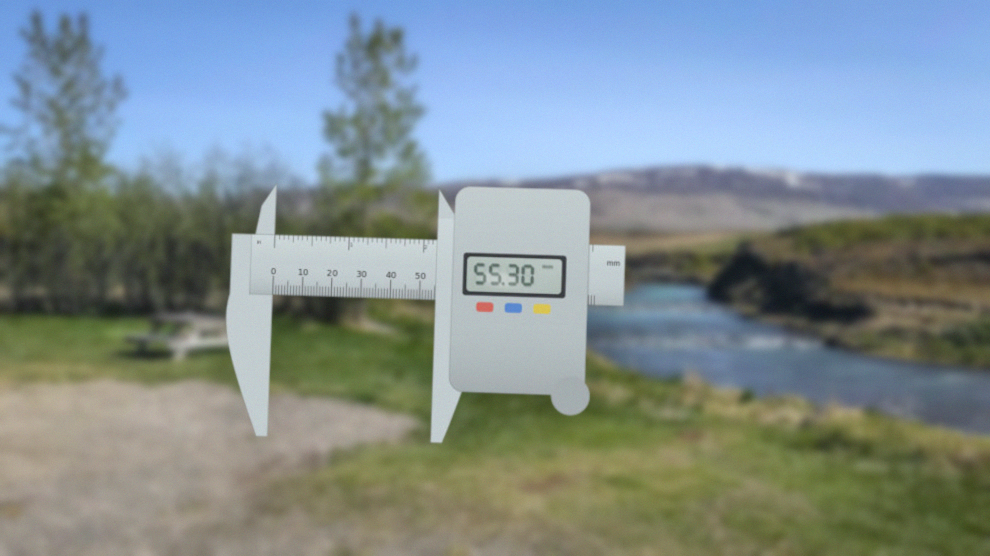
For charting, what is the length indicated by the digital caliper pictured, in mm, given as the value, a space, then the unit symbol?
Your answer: 55.30 mm
